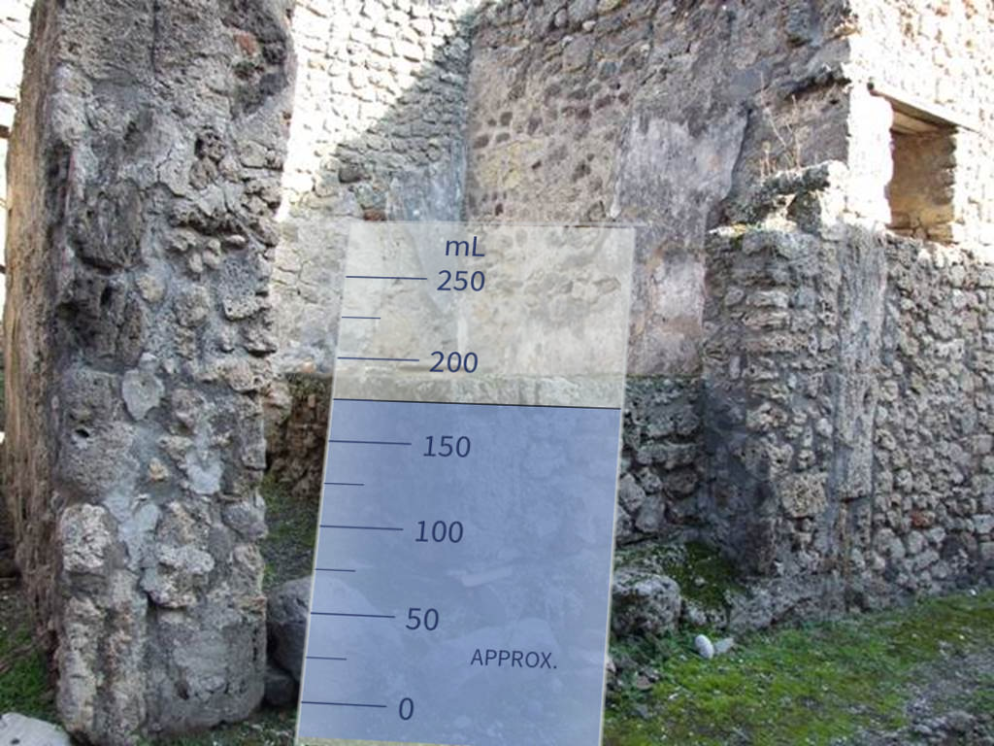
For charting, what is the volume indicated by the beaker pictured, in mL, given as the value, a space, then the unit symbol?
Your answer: 175 mL
